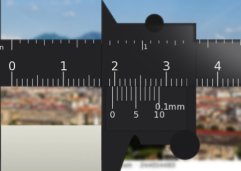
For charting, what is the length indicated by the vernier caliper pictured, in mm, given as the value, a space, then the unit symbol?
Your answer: 19.6 mm
